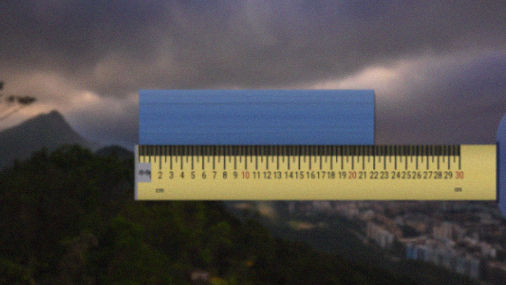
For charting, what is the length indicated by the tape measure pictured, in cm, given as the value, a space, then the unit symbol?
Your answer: 22 cm
